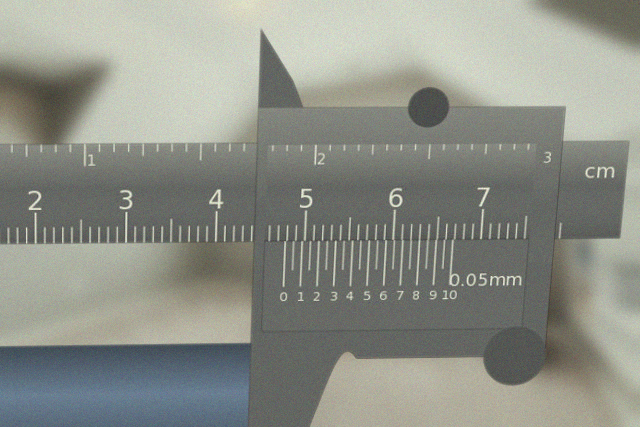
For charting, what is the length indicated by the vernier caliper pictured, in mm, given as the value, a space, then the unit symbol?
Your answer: 47.8 mm
